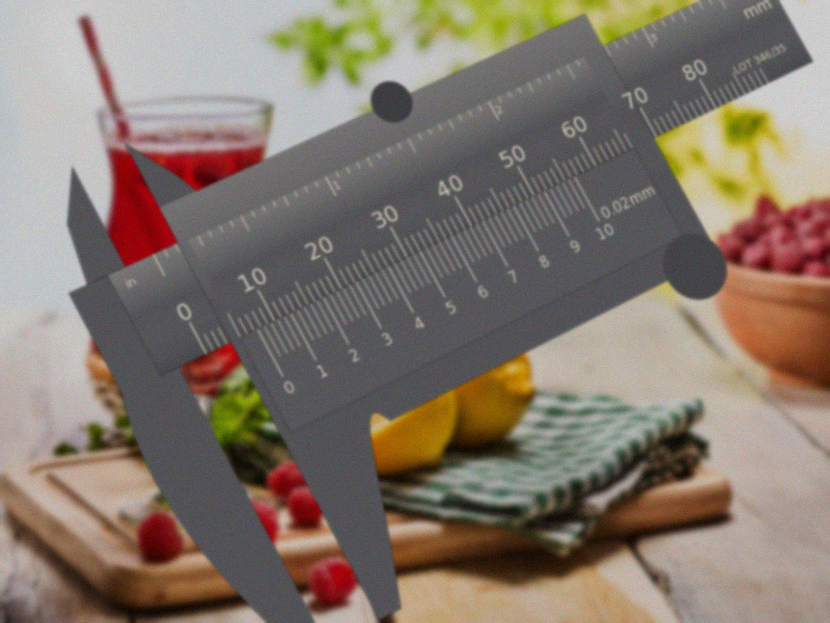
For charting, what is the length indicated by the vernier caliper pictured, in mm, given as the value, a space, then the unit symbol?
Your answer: 7.5 mm
